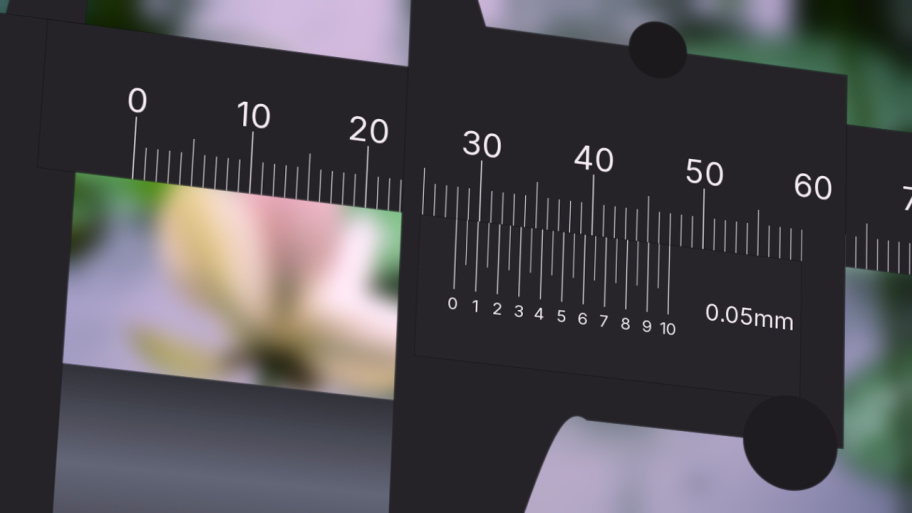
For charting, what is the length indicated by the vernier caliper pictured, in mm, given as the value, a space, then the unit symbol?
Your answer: 28.0 mm
